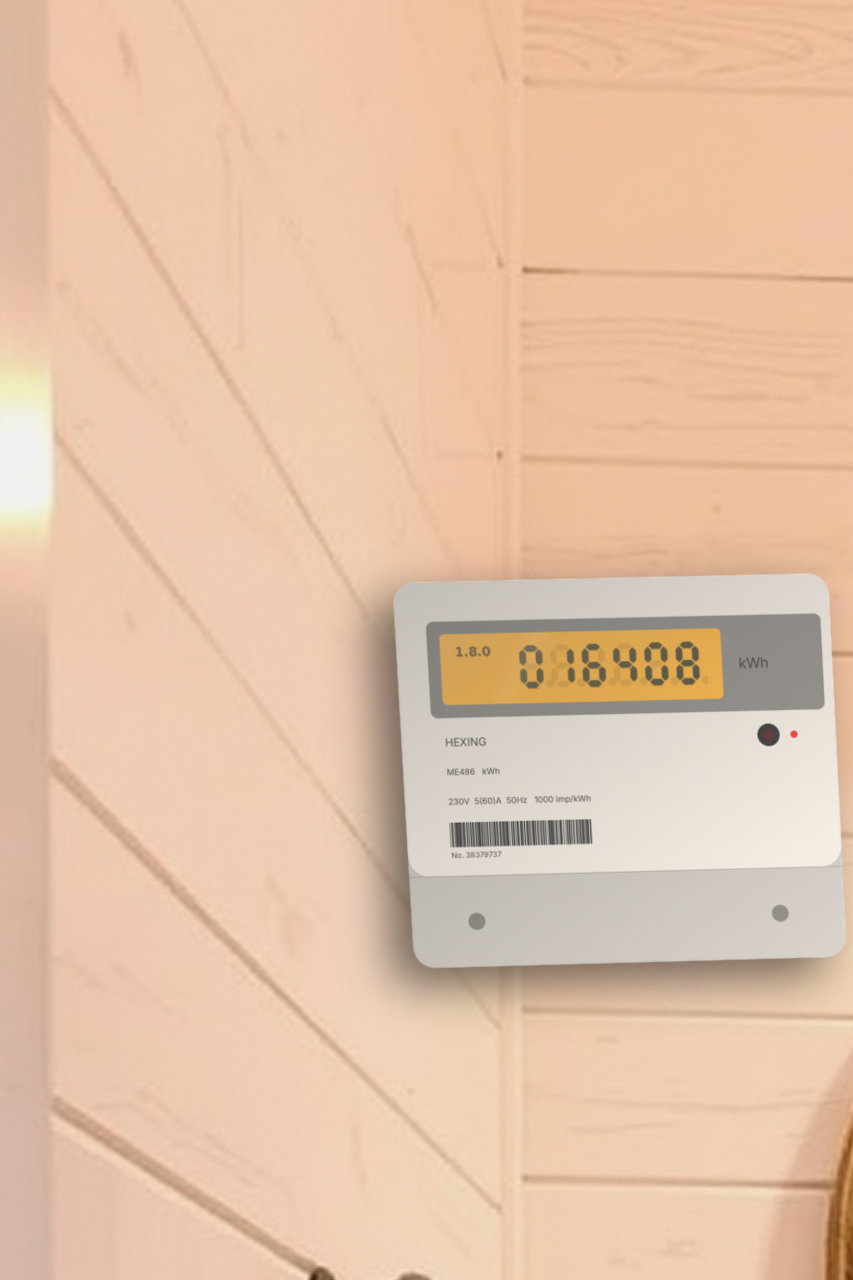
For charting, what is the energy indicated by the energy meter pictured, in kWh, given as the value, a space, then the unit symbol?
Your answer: 16408 kWh
